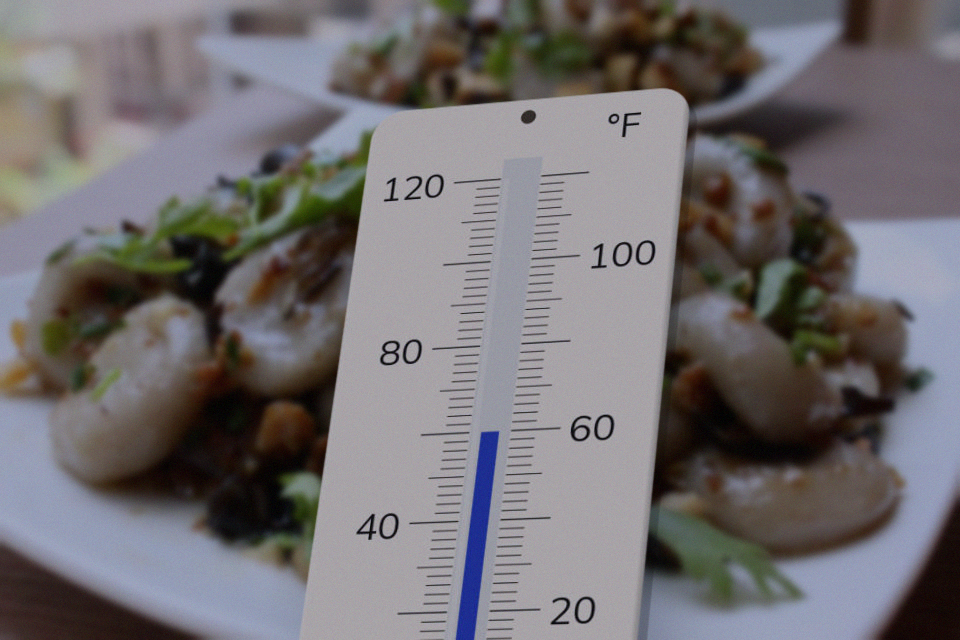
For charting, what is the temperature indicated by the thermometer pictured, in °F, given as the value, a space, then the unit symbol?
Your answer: 60 °F
